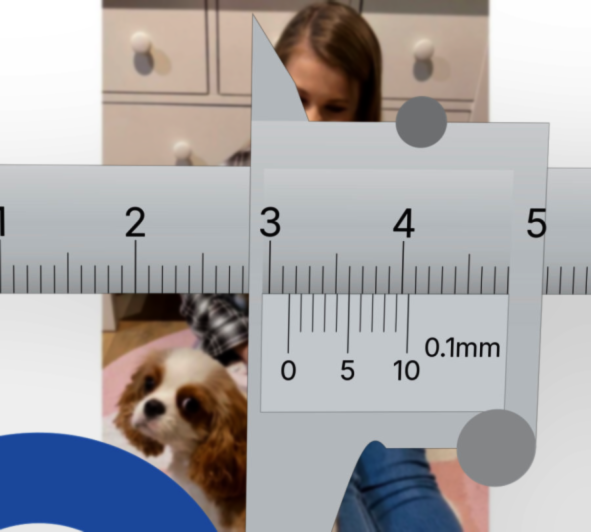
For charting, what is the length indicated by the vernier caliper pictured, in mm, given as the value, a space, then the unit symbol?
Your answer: 31.5 mm
